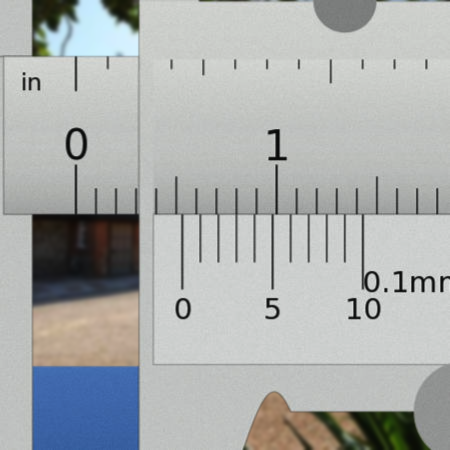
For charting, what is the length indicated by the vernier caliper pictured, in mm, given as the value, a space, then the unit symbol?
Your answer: 5.3 mm
